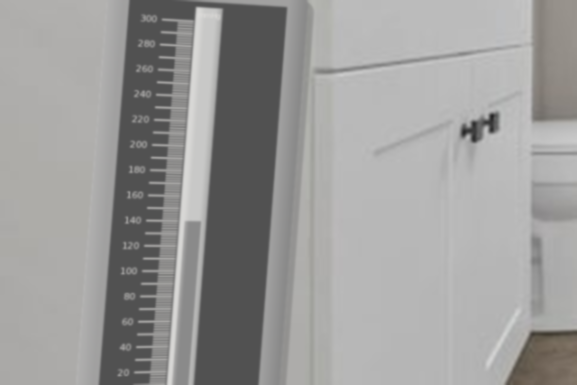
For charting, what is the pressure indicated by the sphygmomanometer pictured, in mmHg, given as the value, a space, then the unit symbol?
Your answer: 140 mmHg
